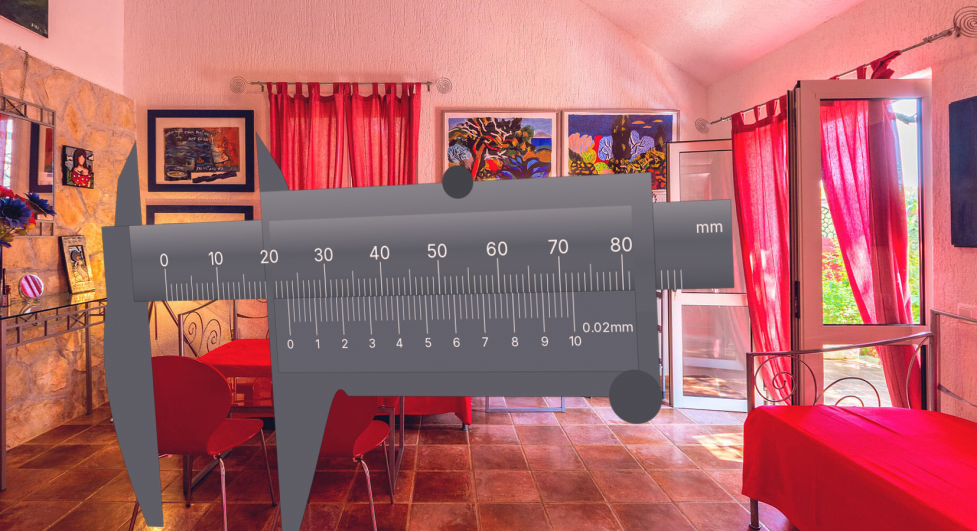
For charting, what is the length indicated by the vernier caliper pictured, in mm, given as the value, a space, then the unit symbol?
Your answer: 23.0 mm
